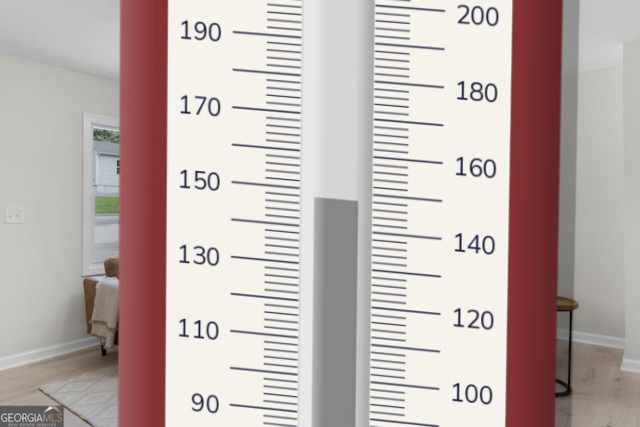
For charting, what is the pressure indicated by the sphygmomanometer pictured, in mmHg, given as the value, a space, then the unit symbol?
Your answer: 148 mmHg
